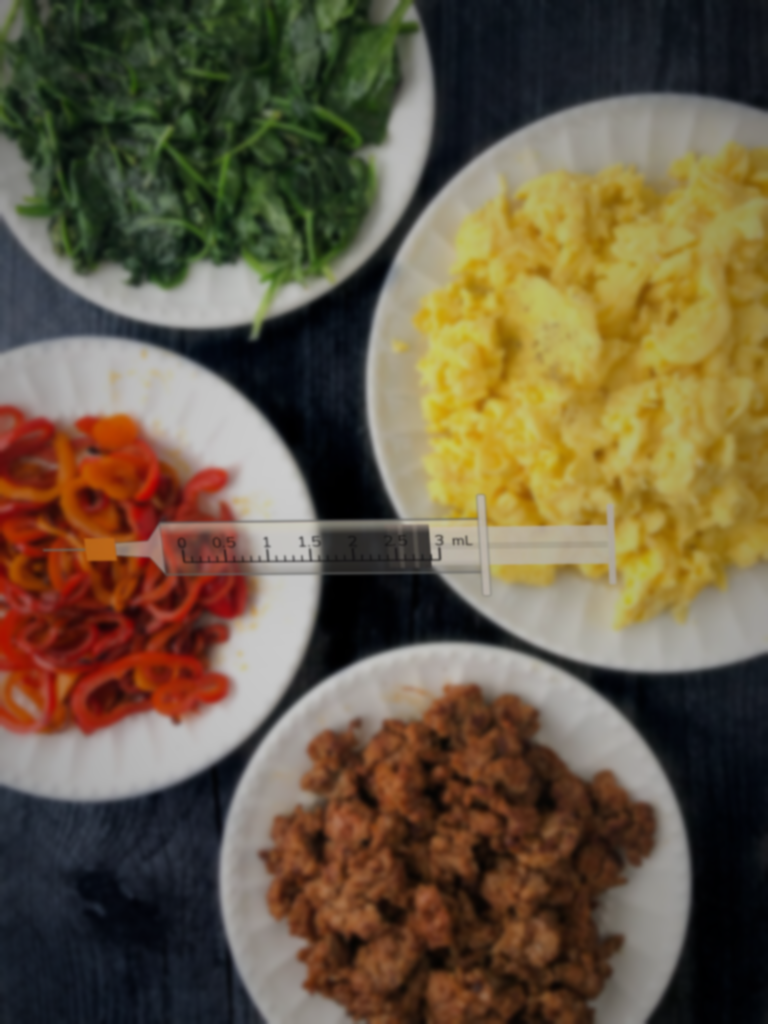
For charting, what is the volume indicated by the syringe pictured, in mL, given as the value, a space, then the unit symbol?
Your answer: 2.4 mL
